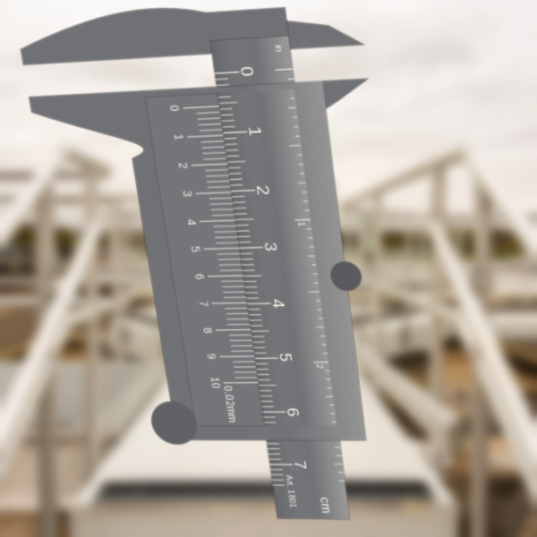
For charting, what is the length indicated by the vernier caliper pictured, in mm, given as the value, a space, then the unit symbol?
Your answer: 5.5 mm
